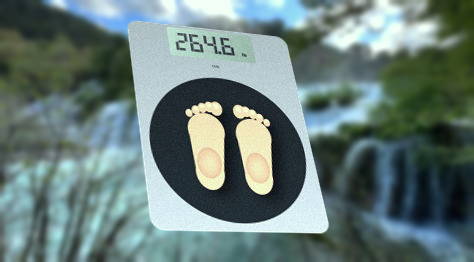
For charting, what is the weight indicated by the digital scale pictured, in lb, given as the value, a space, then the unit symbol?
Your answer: 264.6 lb
